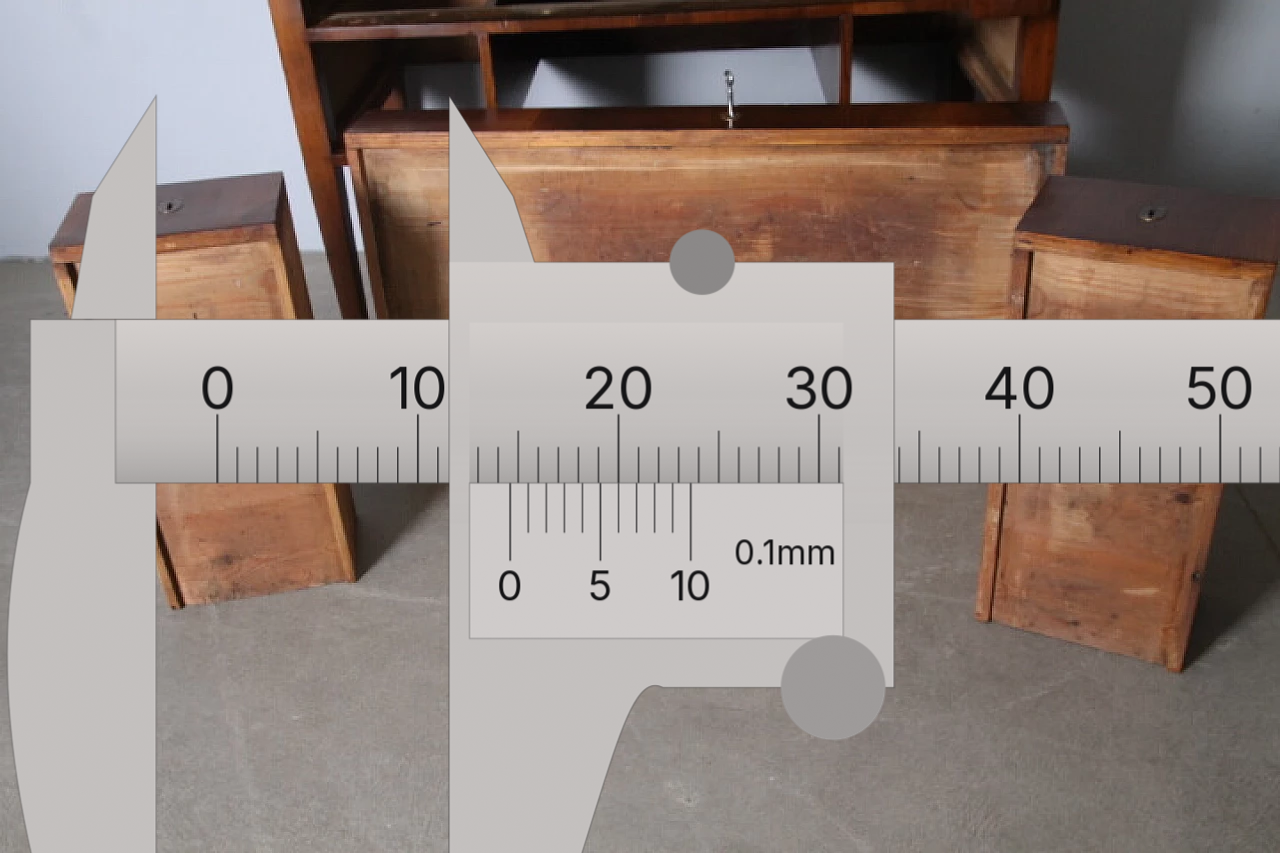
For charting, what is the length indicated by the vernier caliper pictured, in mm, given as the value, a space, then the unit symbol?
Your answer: 14.6 mm
